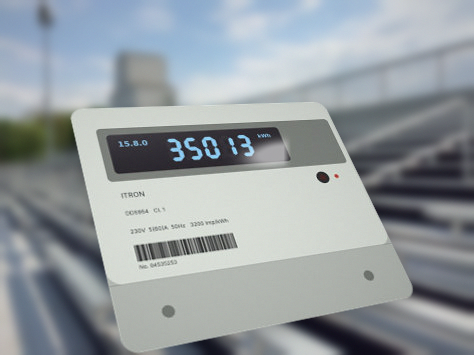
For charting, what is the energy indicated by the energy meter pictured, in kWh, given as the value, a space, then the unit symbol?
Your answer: 35013 kWh
